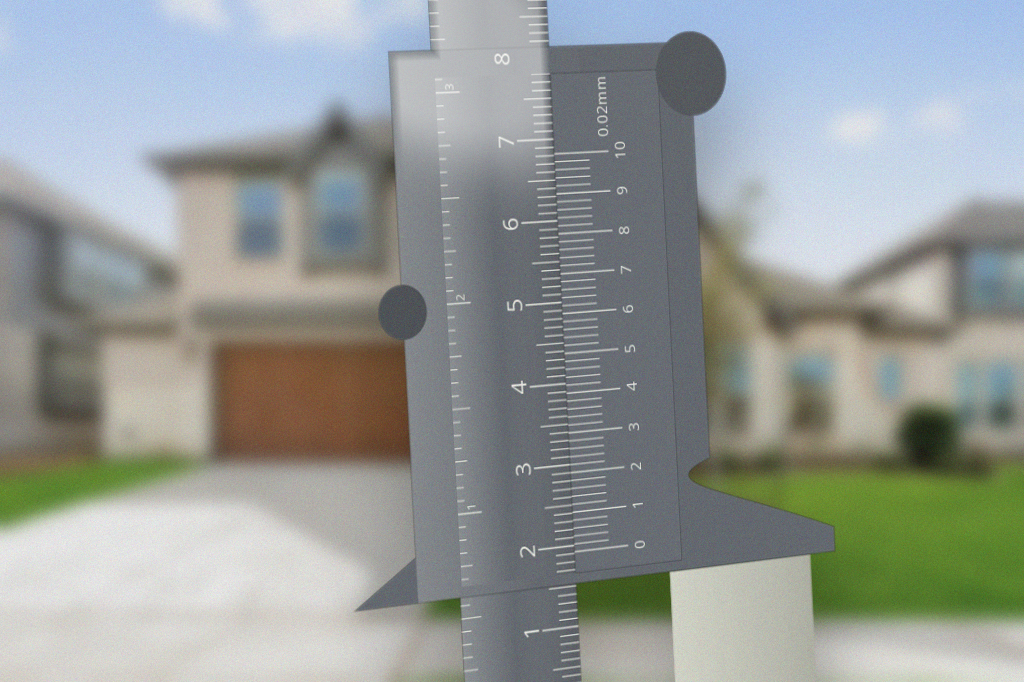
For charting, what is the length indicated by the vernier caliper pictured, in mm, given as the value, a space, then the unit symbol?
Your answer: 19.2 mm
